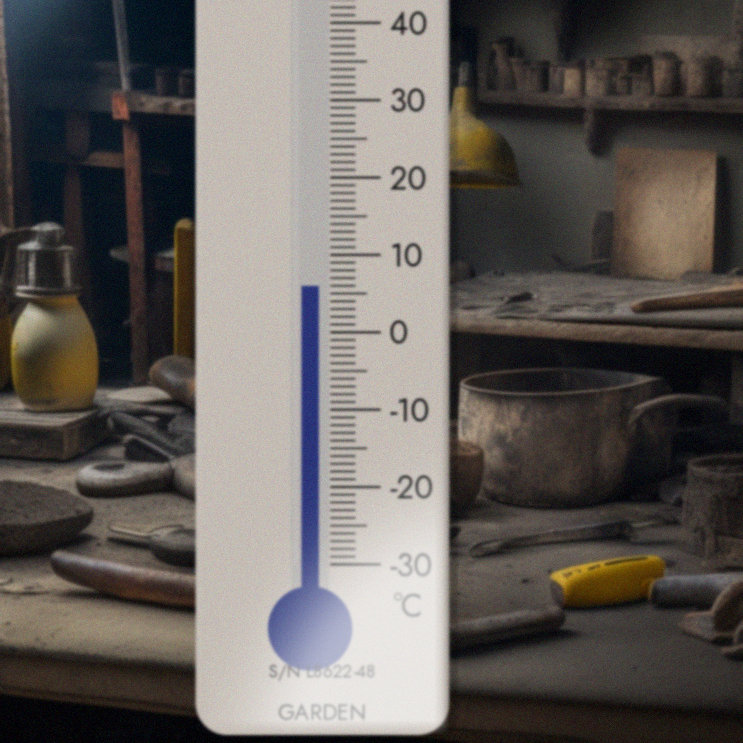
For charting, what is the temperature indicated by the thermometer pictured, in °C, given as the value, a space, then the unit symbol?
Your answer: 6 °C
